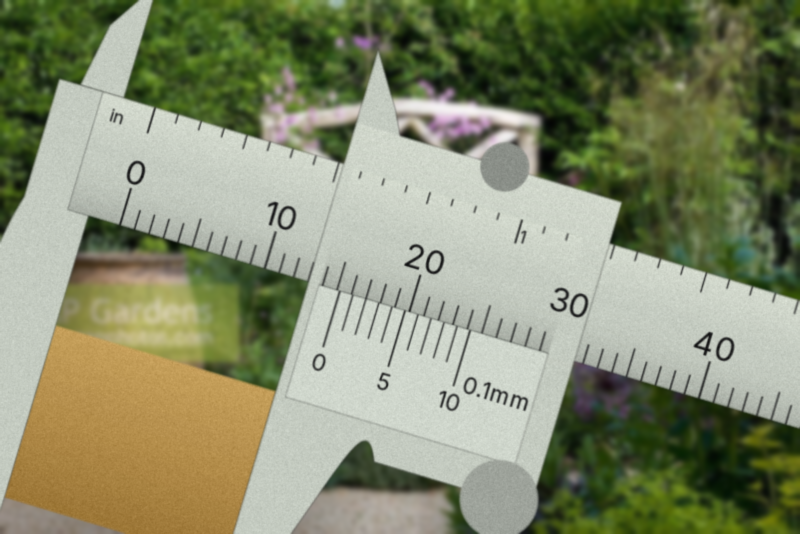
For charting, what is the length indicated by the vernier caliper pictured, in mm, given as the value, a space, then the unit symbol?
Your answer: 15.2 mm
